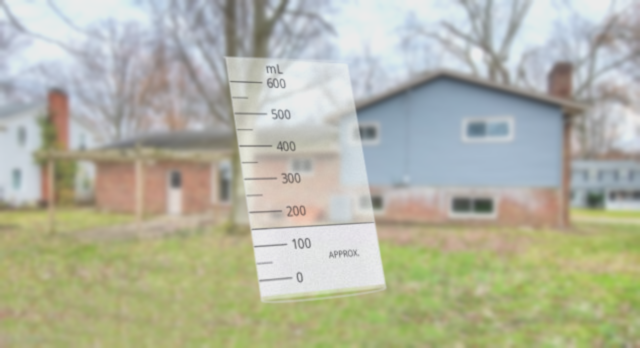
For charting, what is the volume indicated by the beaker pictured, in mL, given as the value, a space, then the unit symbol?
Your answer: 150 mL
